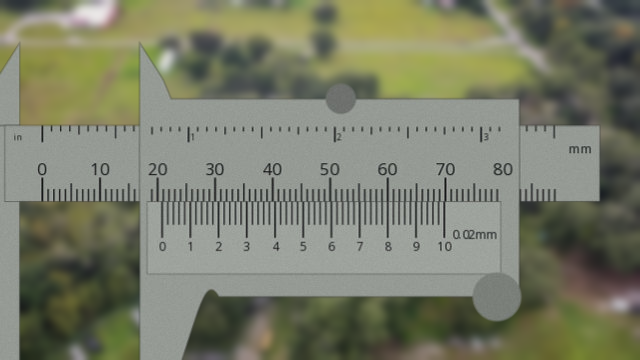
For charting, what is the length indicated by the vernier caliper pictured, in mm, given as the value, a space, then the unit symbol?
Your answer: 20.8 mm
